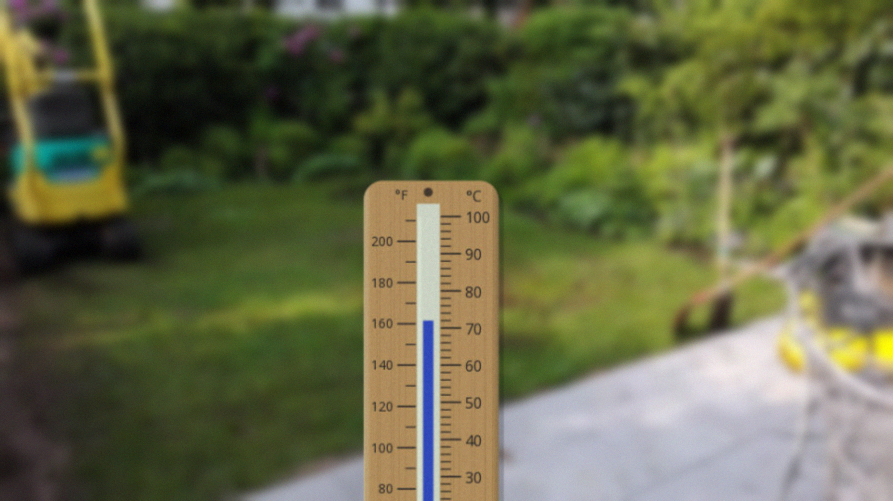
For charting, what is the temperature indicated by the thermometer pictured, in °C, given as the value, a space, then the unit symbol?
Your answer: 72 °C
